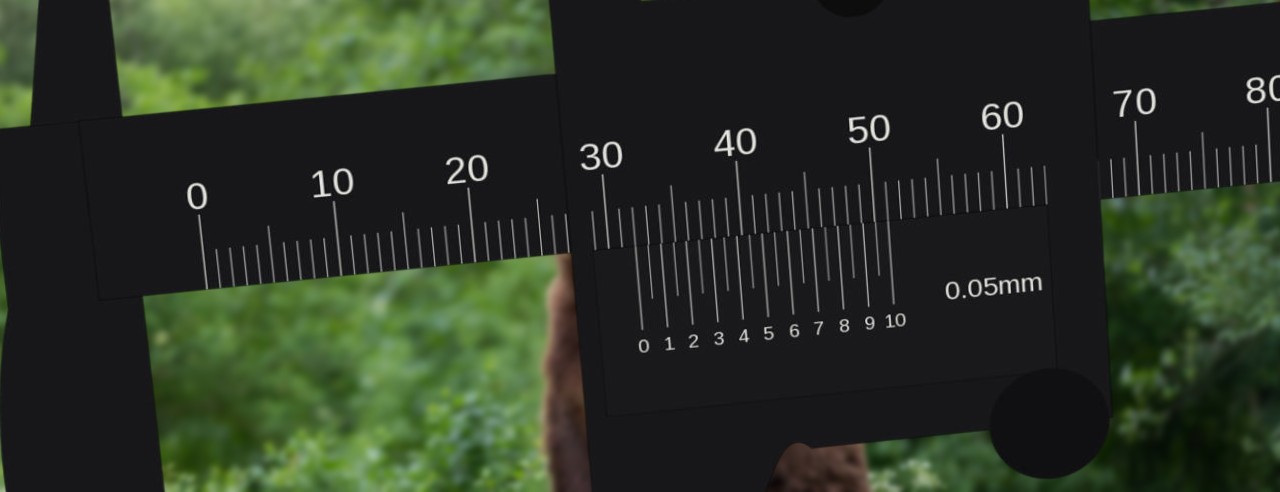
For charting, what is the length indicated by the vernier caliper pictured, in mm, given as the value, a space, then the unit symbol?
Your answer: 32.0 mm
